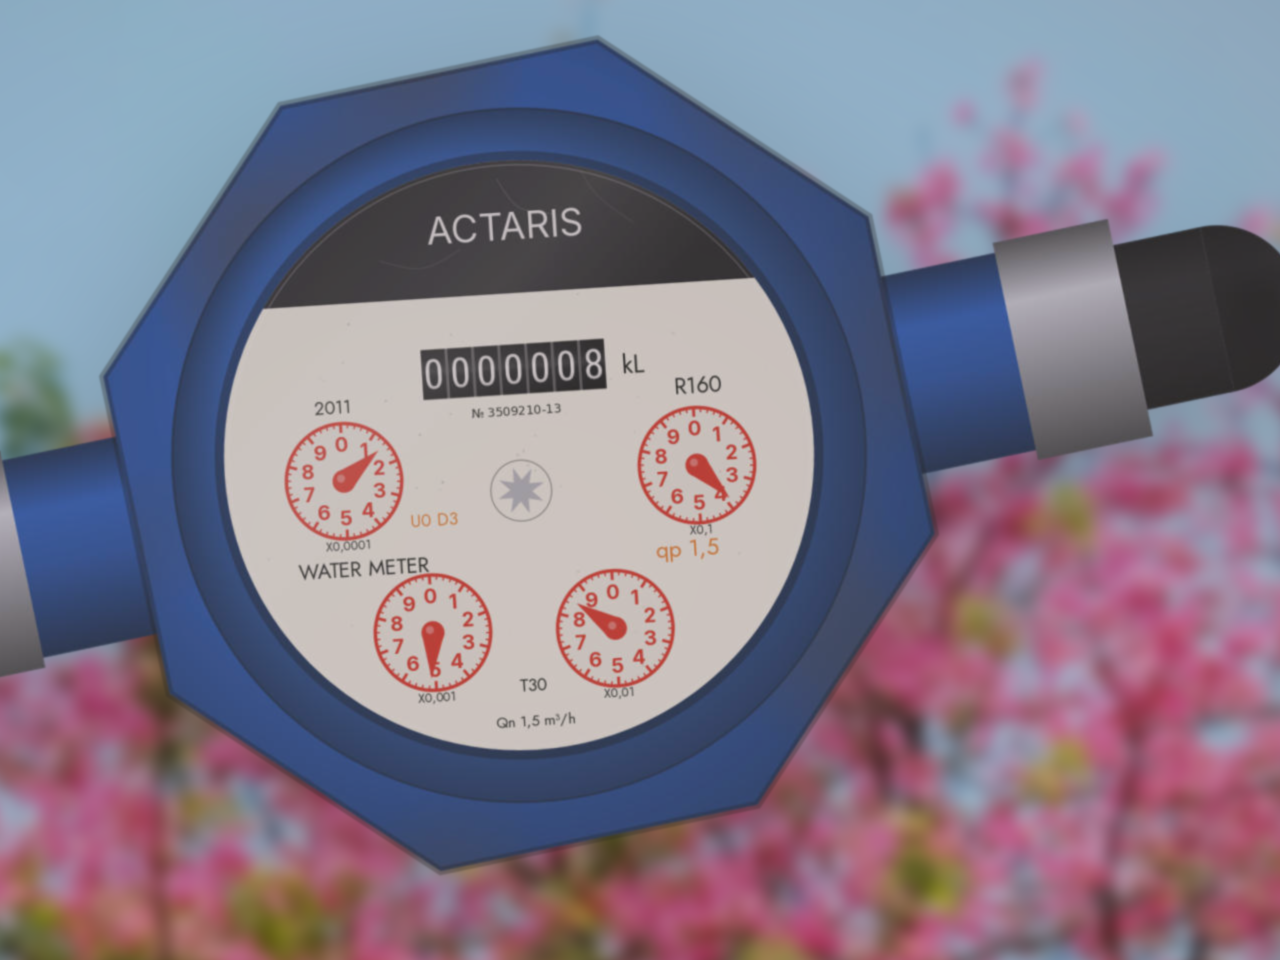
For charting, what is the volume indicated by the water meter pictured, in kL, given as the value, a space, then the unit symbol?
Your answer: 8.3851 kL
